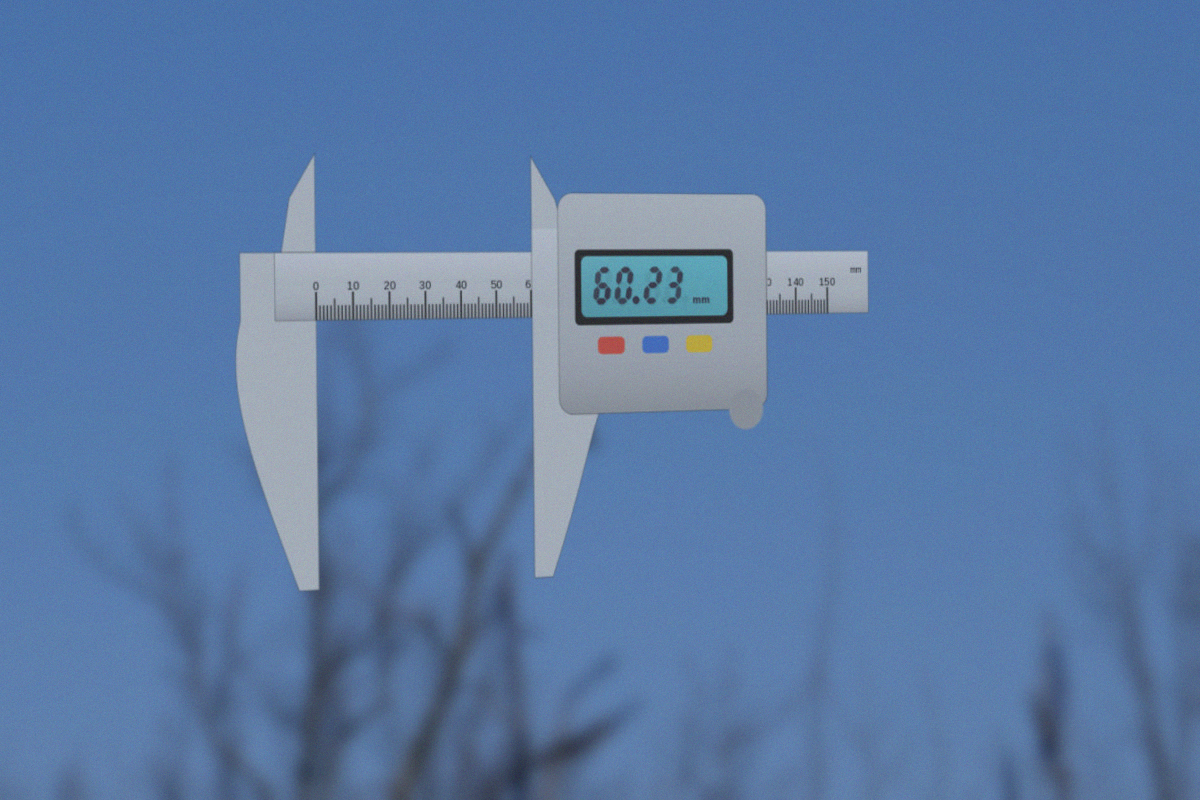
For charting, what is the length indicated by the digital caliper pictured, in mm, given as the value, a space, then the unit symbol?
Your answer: 60.23 mm
